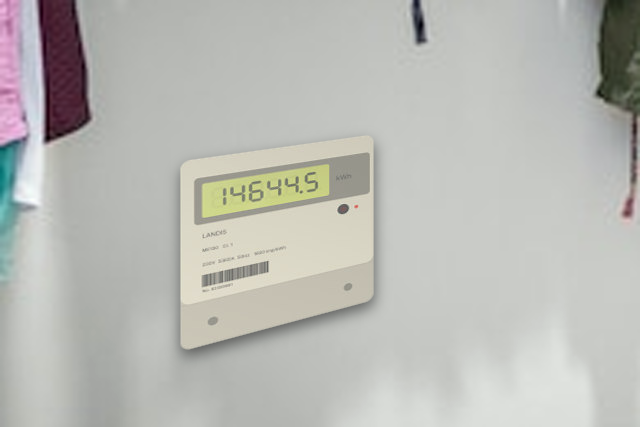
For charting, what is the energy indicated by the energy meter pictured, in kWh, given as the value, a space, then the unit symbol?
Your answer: 14644.5 kWh
